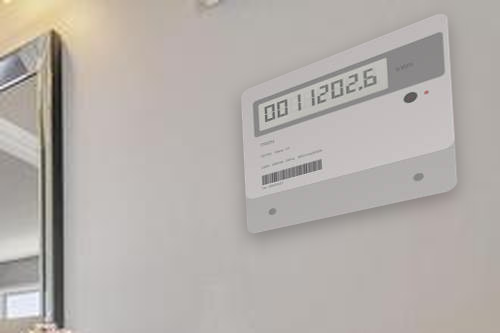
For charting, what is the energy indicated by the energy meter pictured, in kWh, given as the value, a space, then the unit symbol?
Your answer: 11202.6 kWh
